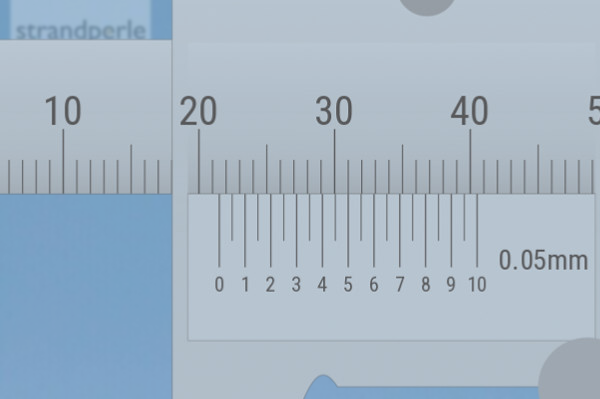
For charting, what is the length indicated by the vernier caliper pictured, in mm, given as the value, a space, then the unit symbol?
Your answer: 21.5 mm
